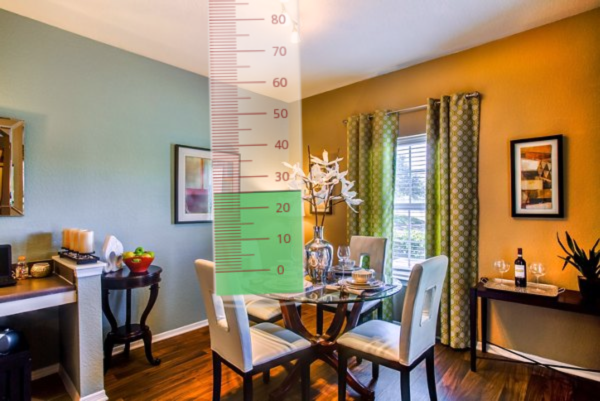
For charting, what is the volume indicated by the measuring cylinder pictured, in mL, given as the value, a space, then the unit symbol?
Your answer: 25 mL
